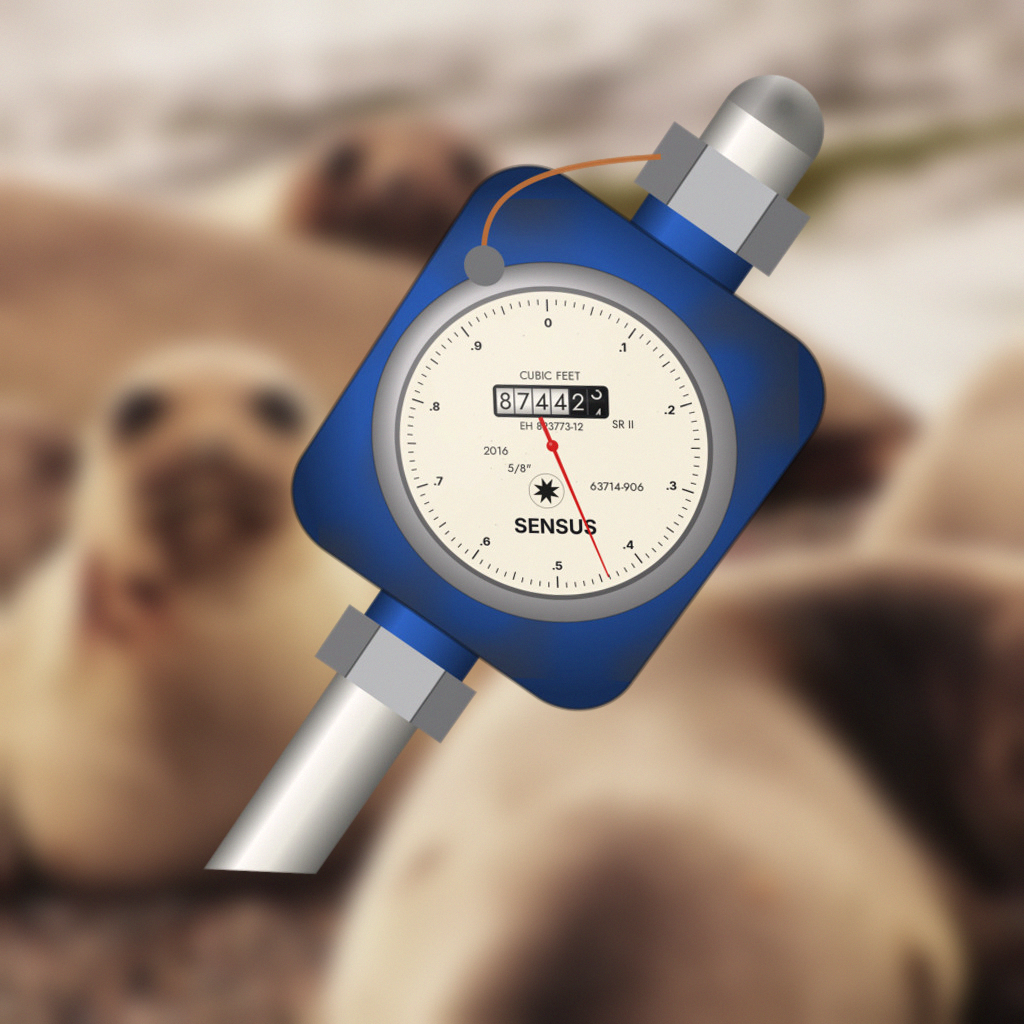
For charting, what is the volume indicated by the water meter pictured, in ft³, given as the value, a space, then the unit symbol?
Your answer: 874423.44 ft³
